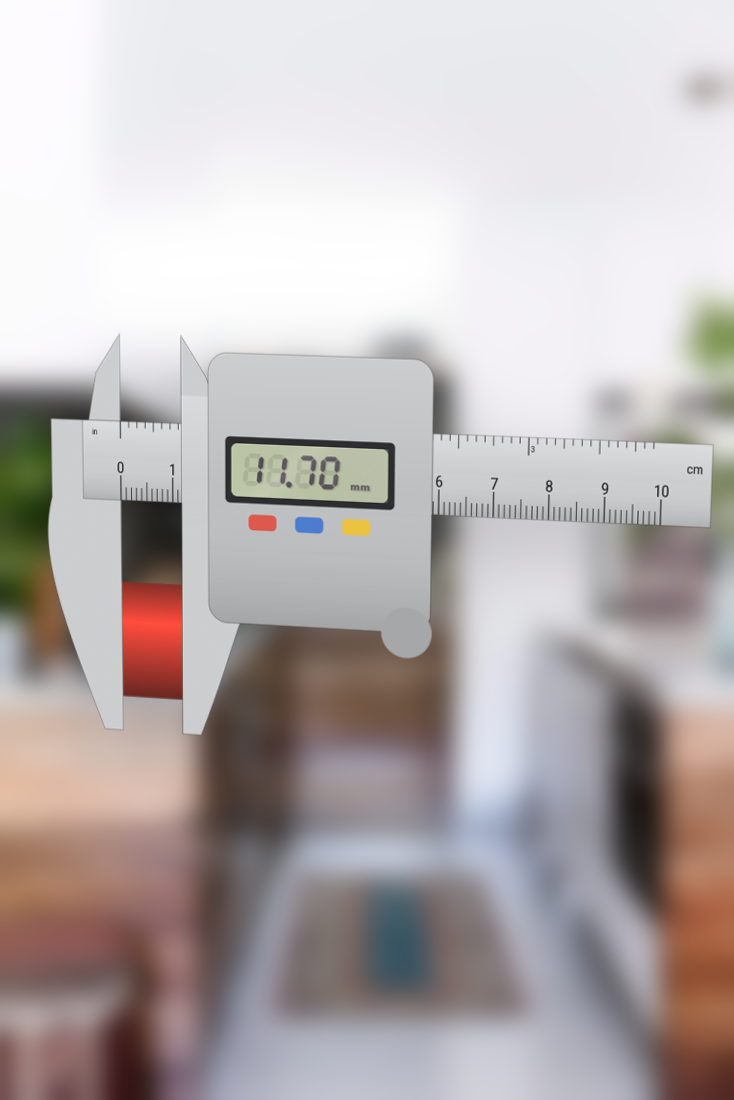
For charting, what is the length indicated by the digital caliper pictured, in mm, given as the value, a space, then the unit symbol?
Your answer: 11.70 mm
